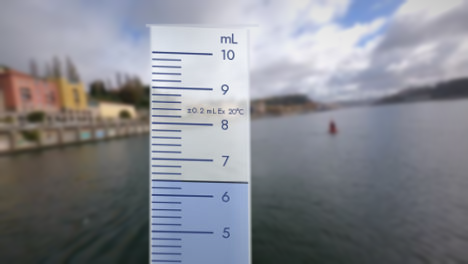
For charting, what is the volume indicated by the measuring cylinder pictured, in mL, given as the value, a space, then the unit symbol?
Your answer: 6.4 mL
